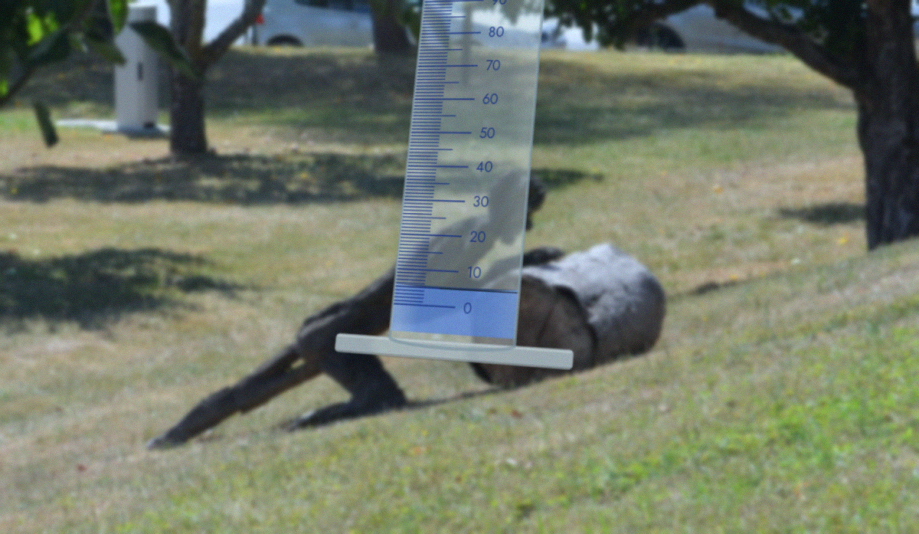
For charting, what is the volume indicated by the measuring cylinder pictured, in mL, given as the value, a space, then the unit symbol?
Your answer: 5 mL
